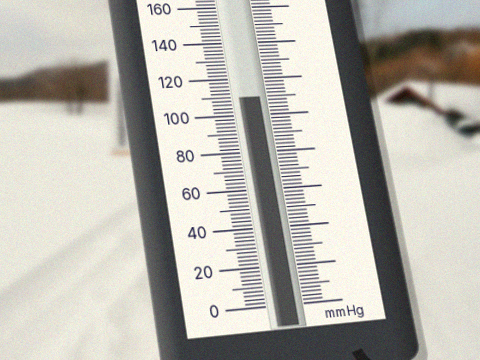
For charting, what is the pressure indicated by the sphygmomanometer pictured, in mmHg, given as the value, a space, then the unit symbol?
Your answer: 110 mmHg
